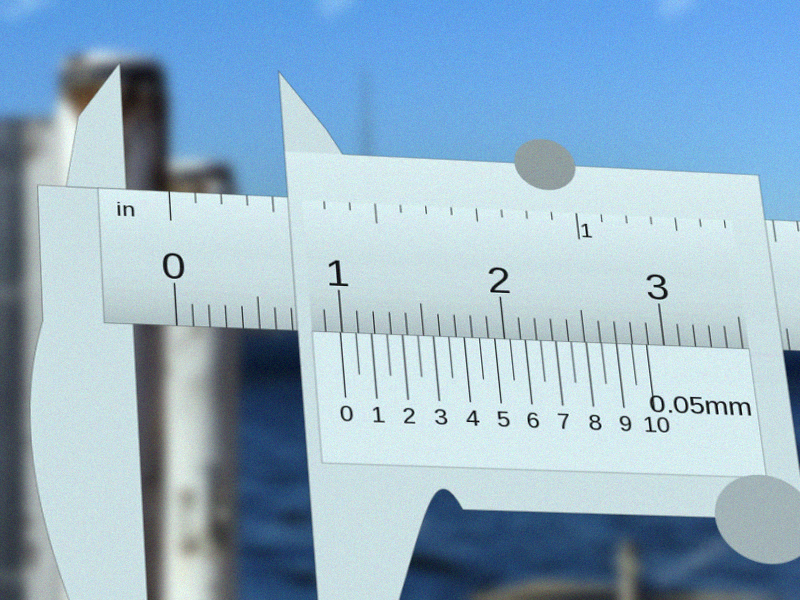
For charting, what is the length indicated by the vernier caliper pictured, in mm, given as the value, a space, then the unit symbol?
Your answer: 9.9 mm
